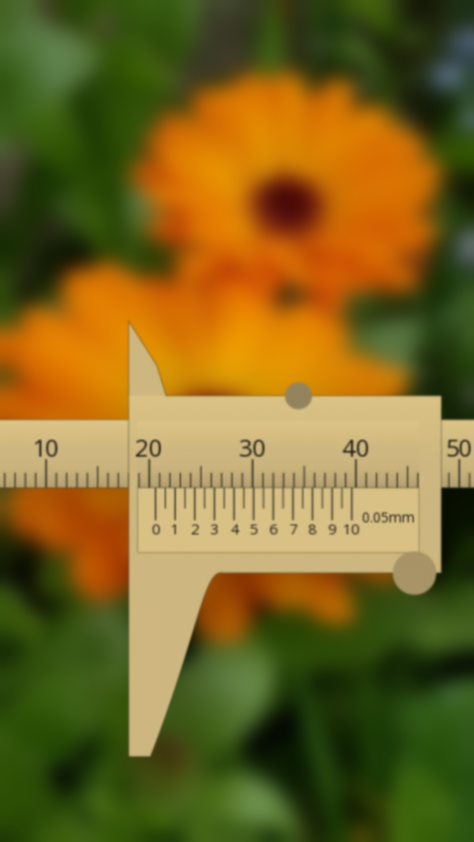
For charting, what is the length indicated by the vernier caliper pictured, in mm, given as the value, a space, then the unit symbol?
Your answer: 20.6 mm
